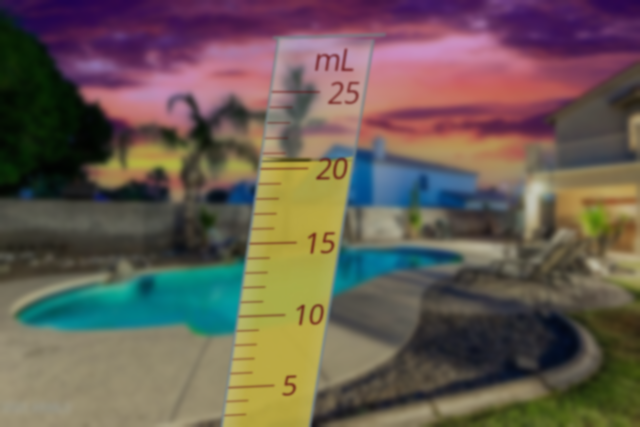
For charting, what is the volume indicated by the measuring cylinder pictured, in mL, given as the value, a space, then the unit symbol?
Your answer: 20.5 mL
